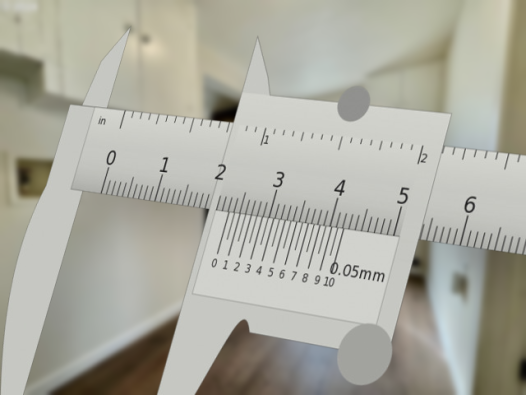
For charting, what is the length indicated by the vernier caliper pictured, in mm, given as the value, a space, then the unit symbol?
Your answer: 23.2 mm
